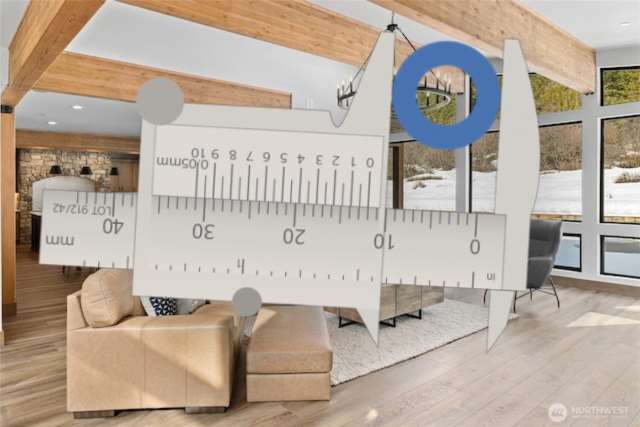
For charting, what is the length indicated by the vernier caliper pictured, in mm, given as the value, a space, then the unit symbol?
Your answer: 12.0 mm
